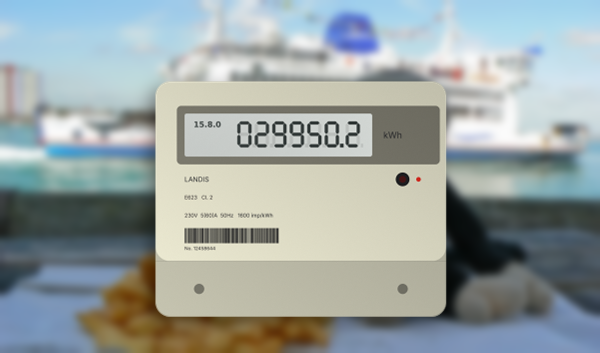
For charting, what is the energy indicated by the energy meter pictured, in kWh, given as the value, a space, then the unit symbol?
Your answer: 29950.2 kWh
